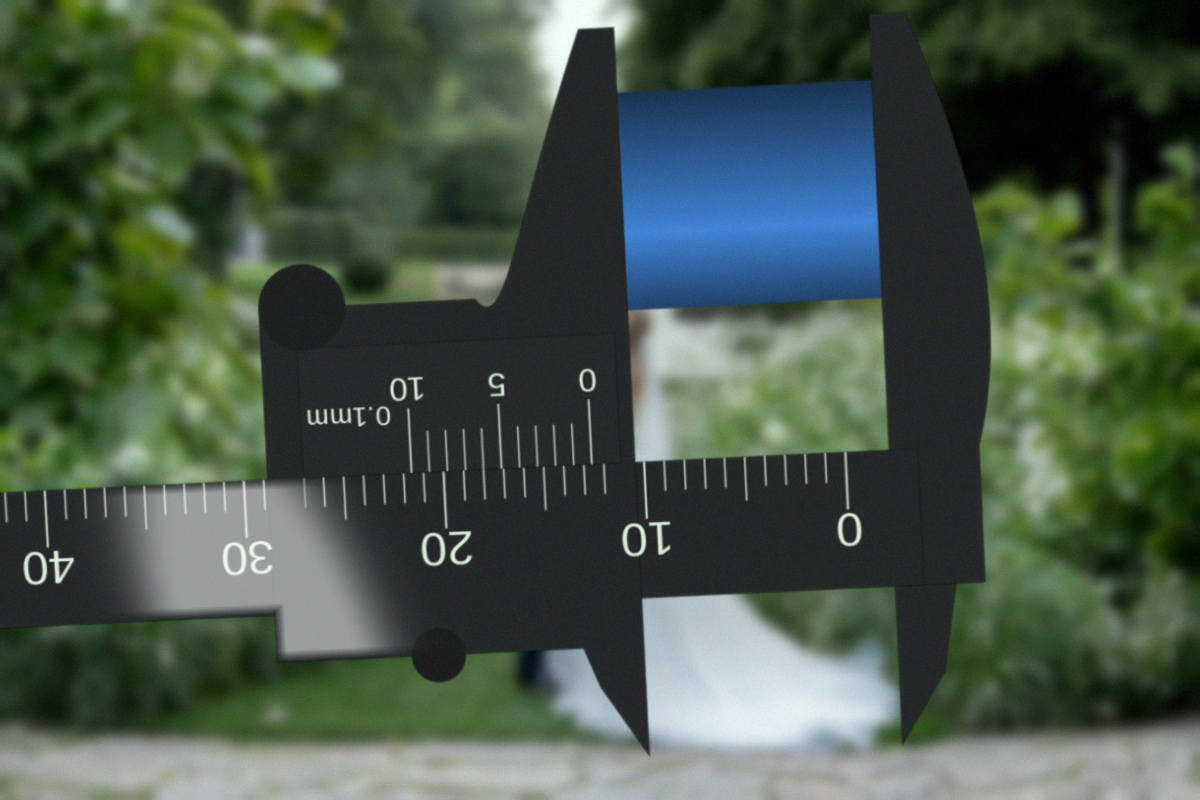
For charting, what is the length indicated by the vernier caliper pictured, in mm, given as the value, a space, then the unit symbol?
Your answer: 12.6 mm
